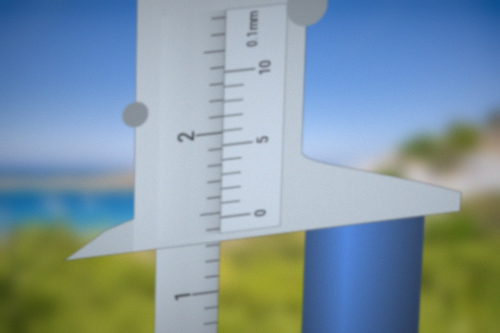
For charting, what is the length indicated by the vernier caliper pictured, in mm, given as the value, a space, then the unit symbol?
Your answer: 14.7 mm
